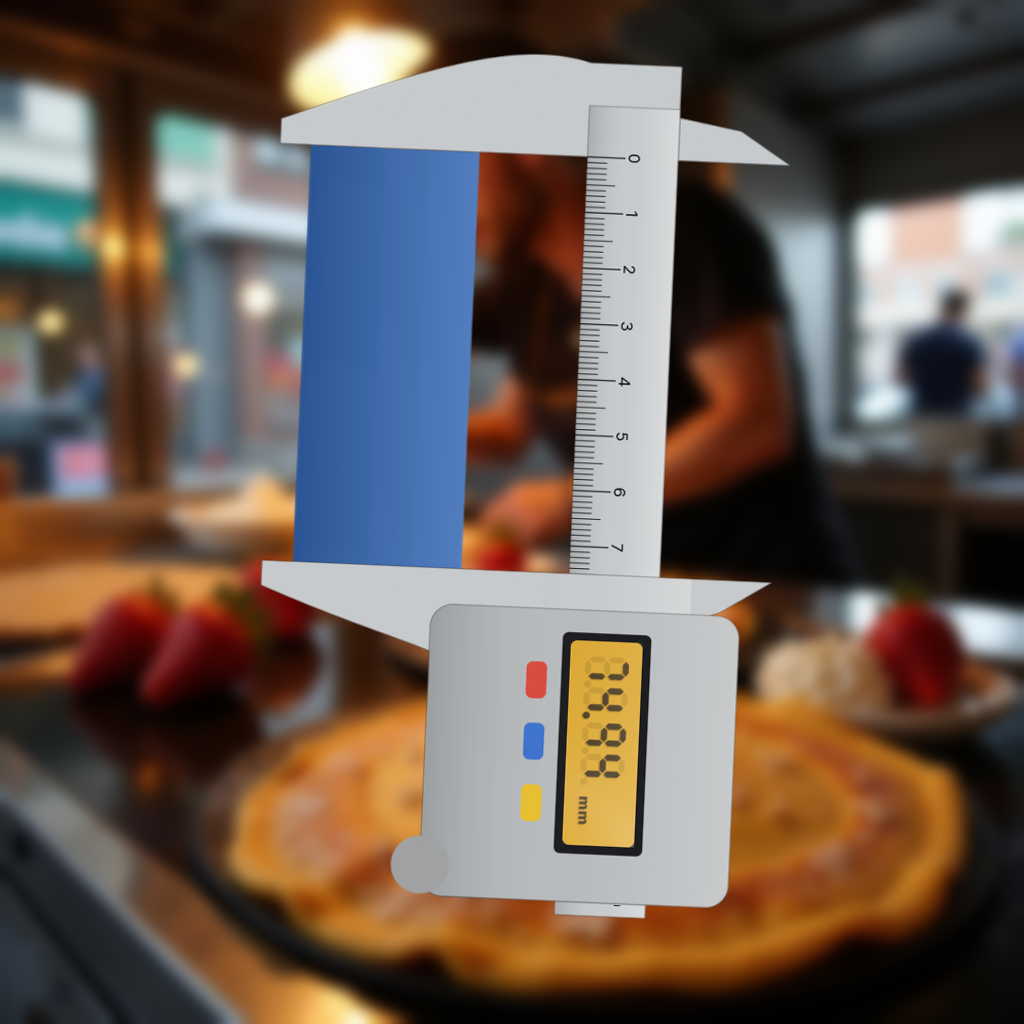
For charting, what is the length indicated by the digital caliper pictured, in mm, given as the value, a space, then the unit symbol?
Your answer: 74.94 mm
